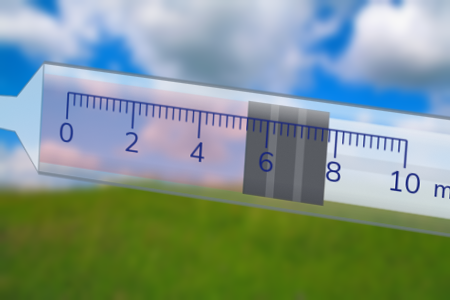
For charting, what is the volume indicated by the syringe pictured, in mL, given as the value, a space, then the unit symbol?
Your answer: 5.4 mL
